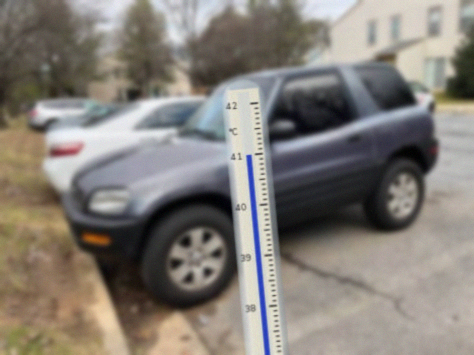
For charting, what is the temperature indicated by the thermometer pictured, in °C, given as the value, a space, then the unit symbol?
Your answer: 41 °C
